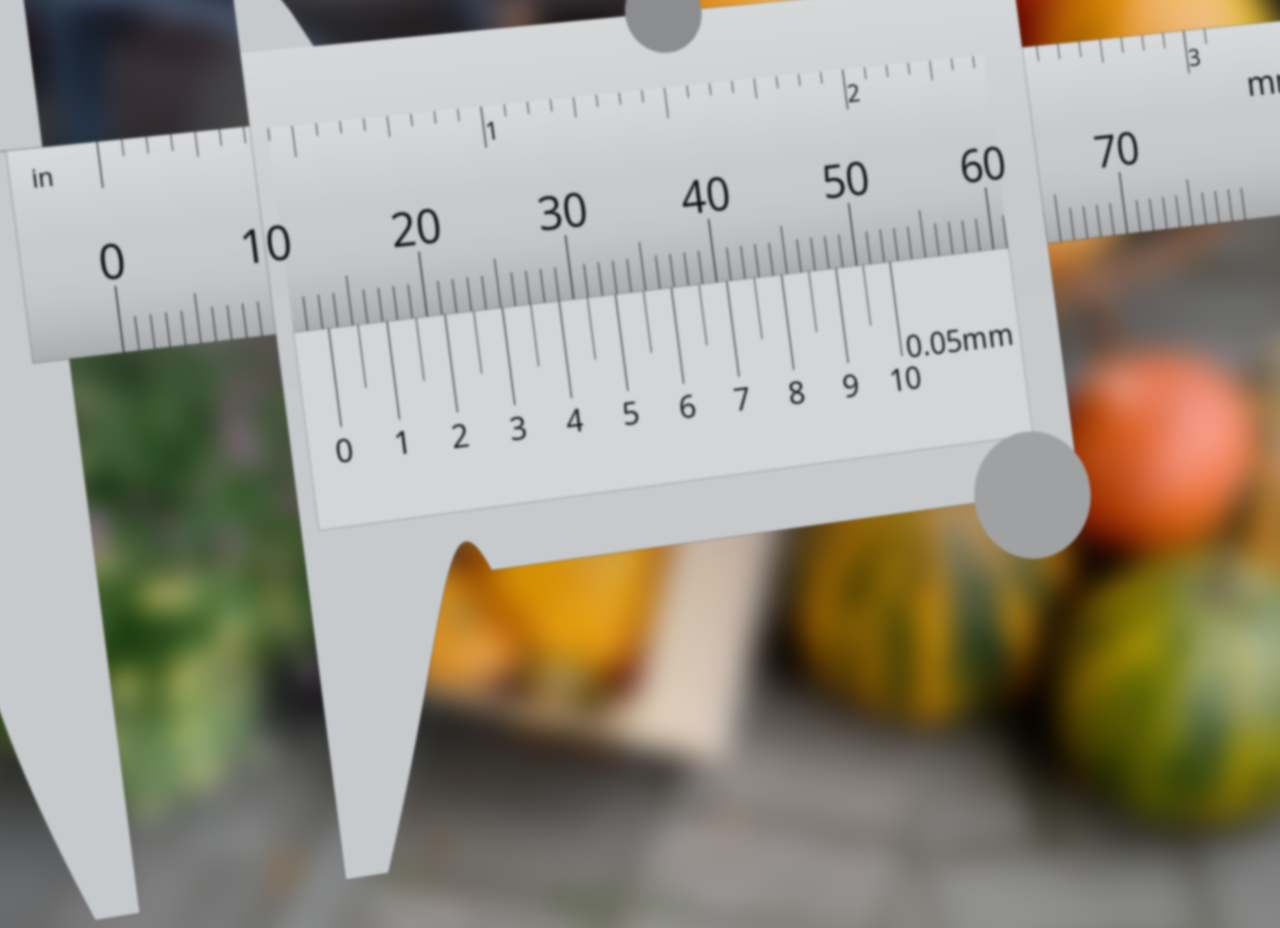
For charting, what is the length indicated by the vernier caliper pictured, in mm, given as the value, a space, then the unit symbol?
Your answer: 13.4 mm
